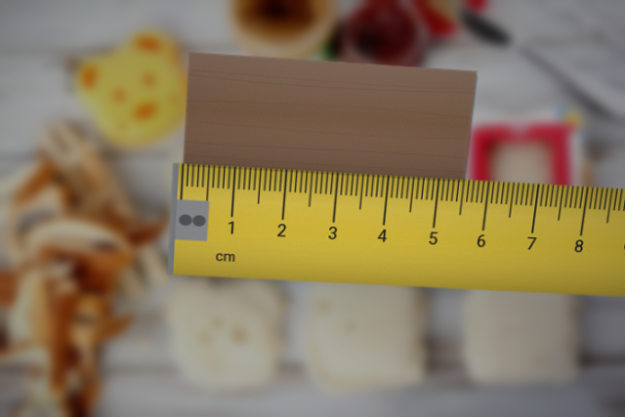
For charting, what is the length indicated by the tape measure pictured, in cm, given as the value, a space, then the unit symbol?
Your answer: 5.5 cm
